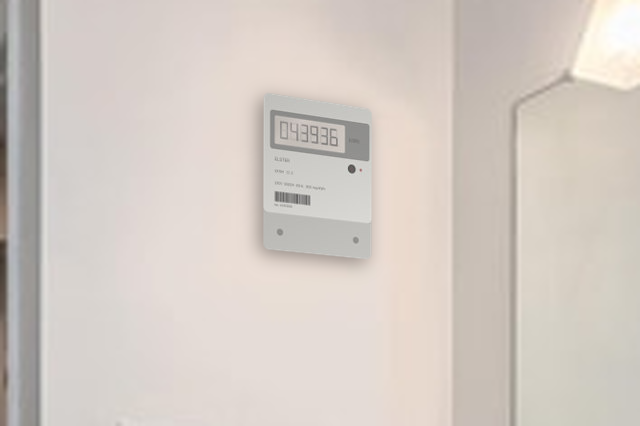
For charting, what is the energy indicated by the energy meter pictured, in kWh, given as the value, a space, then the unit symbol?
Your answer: 43936 kWh
